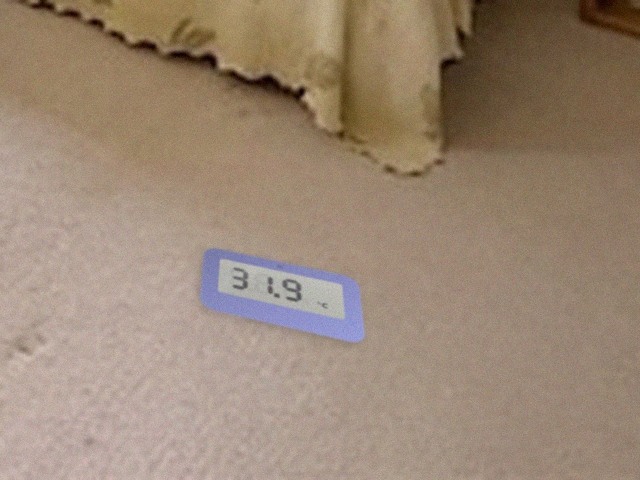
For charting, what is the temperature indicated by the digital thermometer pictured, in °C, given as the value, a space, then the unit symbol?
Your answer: 31.9 °C
